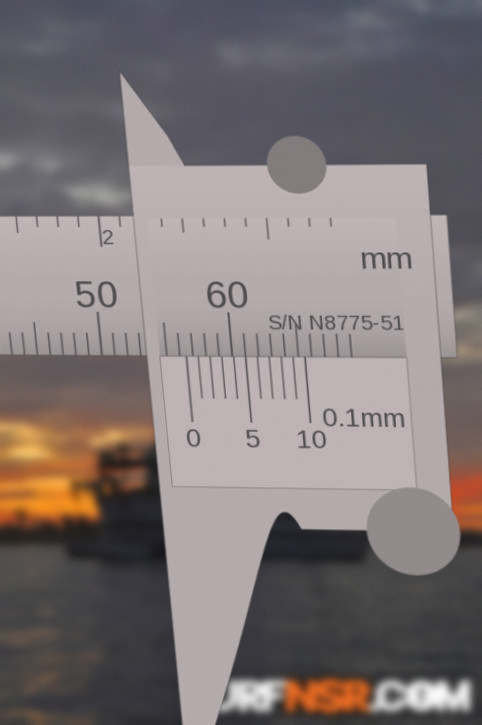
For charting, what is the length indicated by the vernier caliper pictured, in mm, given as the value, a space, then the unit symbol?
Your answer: 56.5 mm
